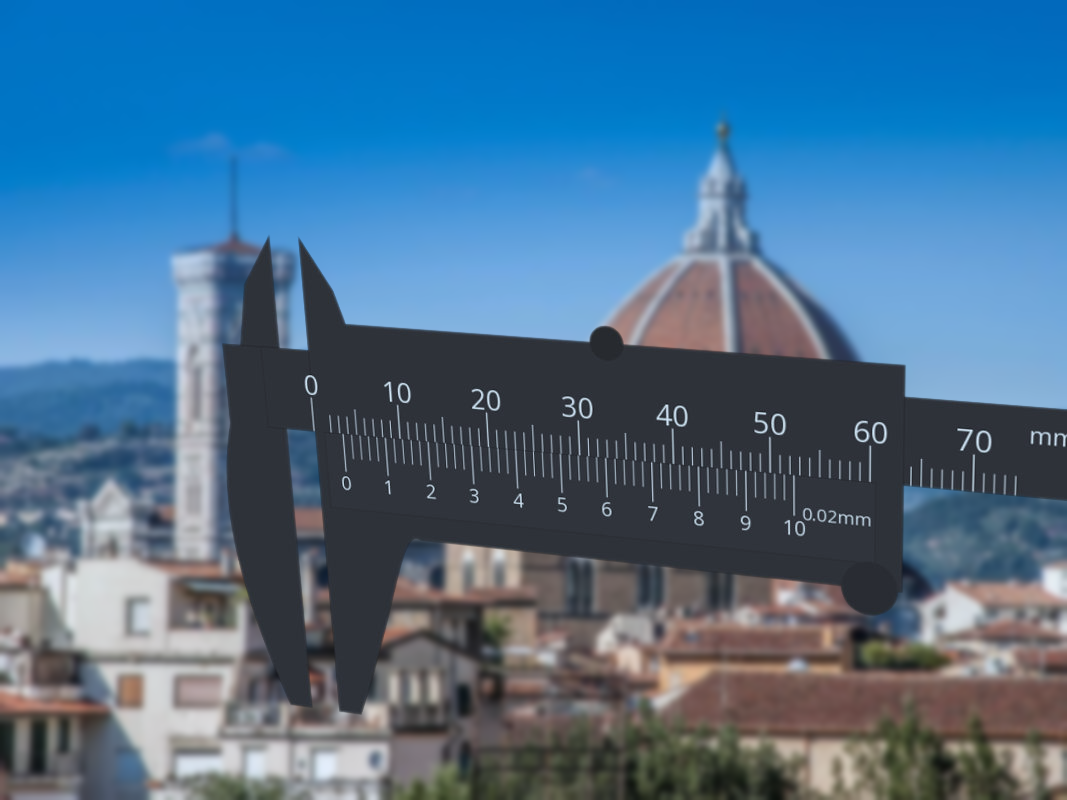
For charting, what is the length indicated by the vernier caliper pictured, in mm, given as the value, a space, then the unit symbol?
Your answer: 3.4 mm
